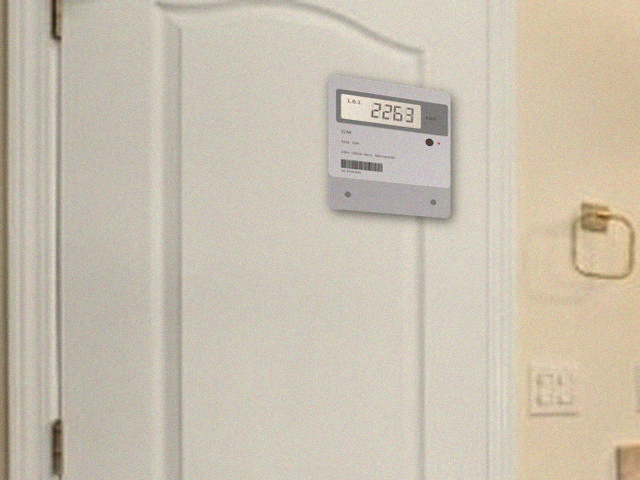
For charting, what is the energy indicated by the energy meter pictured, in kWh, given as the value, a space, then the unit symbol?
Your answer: 2263 kWh
